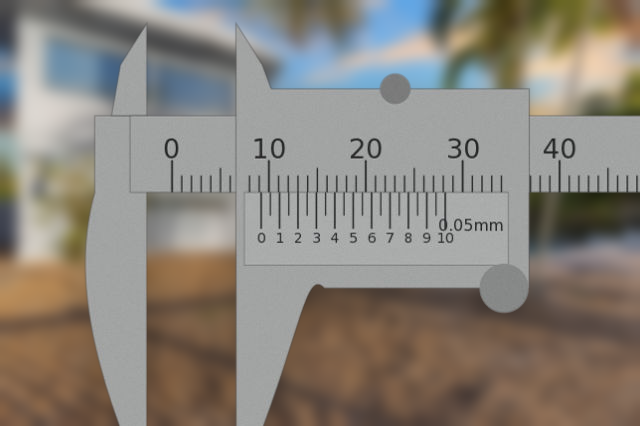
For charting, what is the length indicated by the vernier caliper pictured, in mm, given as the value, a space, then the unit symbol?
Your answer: 9.2 mm
